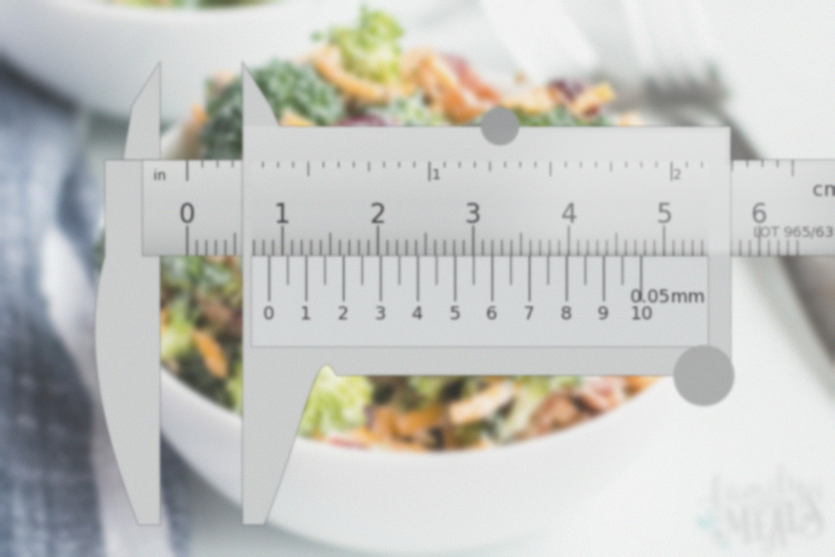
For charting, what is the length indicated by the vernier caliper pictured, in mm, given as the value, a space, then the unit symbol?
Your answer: 8.6 mm
